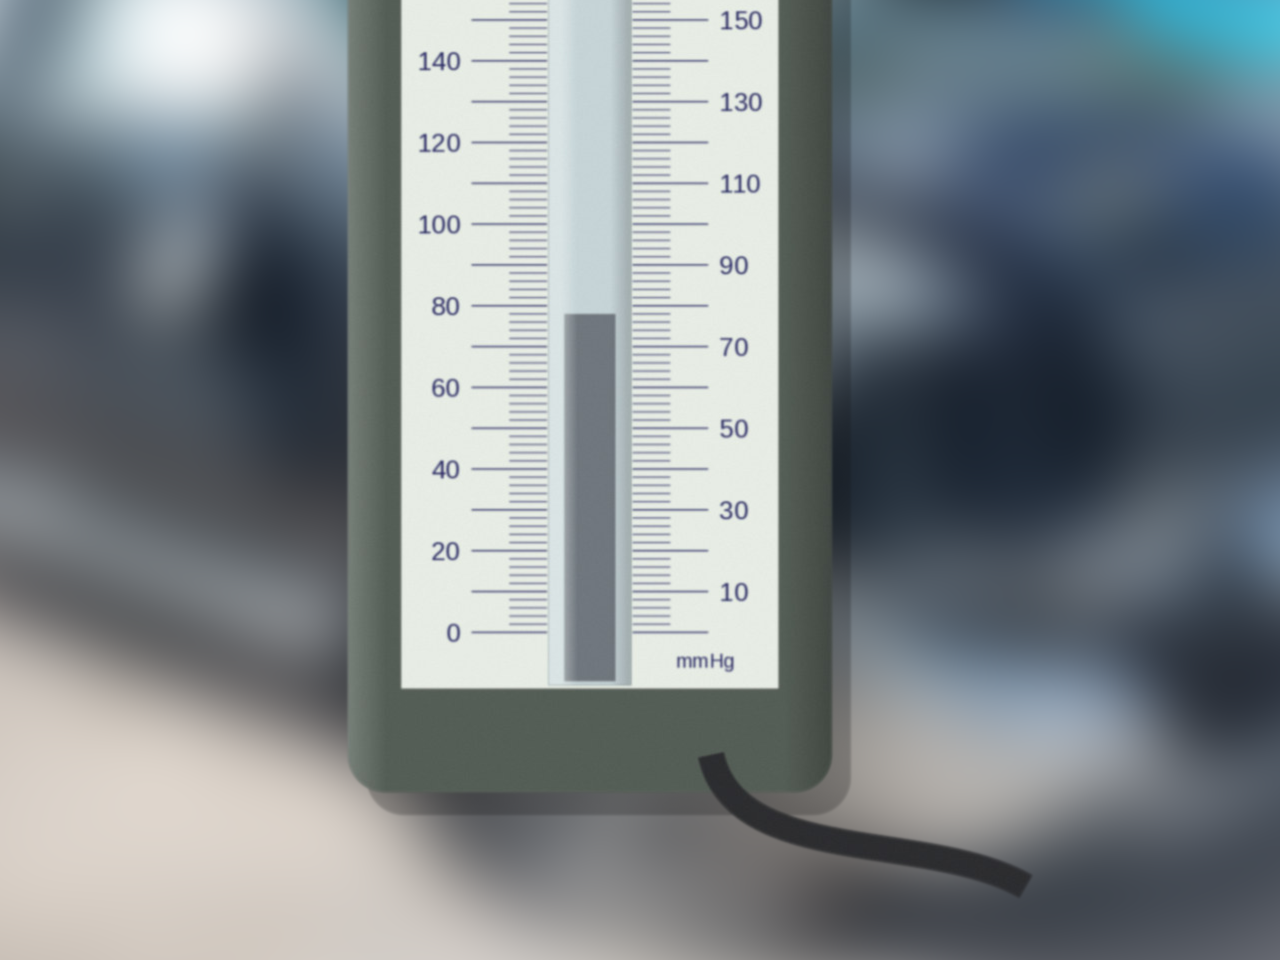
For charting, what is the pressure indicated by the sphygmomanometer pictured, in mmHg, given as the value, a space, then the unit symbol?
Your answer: 78 mmHg
